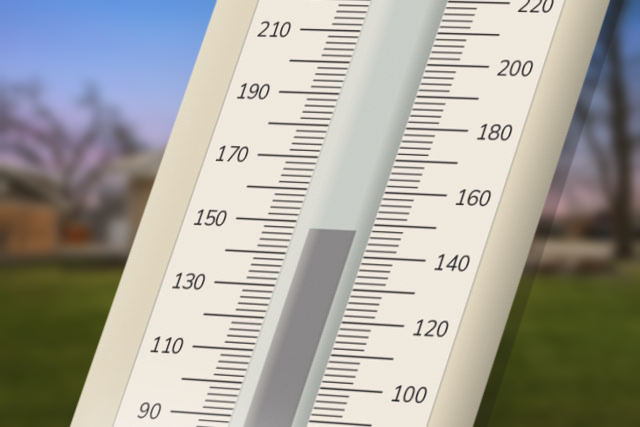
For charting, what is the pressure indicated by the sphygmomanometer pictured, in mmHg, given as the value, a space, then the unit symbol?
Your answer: 148 mmHg
